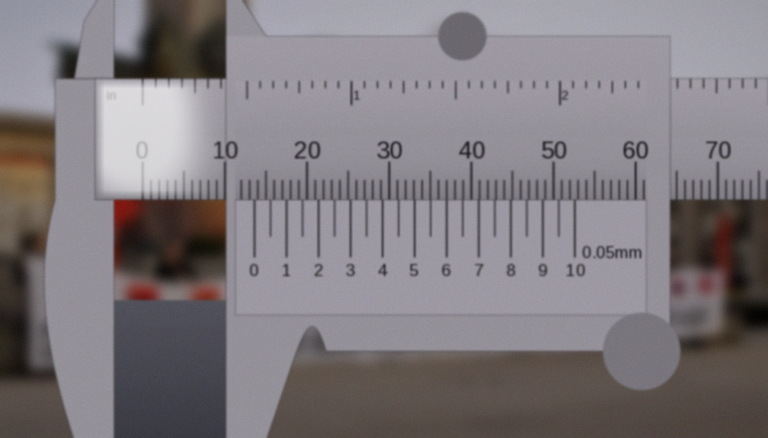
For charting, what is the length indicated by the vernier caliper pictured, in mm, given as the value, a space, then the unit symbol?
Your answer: 13.6 mm
